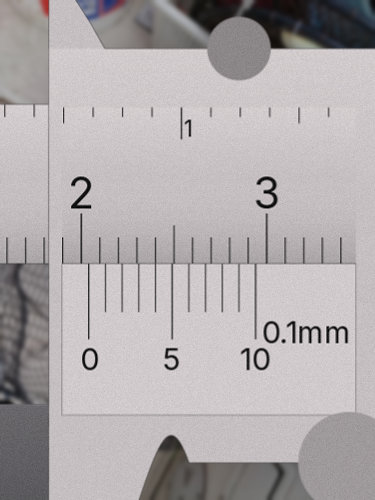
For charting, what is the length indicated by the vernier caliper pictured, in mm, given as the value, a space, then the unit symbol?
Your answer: 20.4 mm
